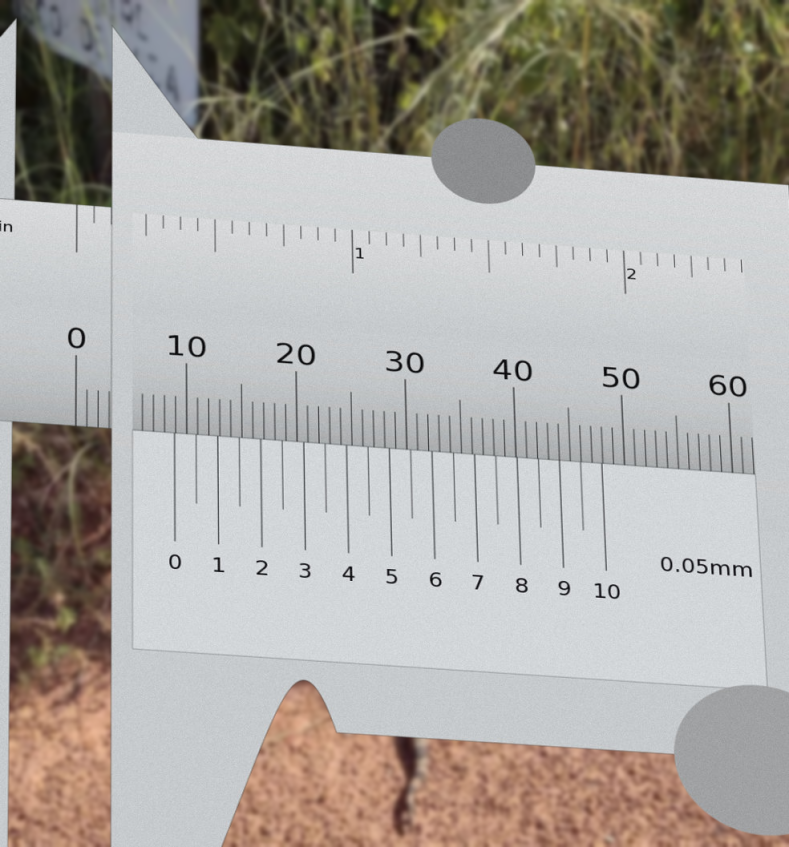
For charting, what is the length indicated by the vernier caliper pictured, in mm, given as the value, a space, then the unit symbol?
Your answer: 8.9 mm
